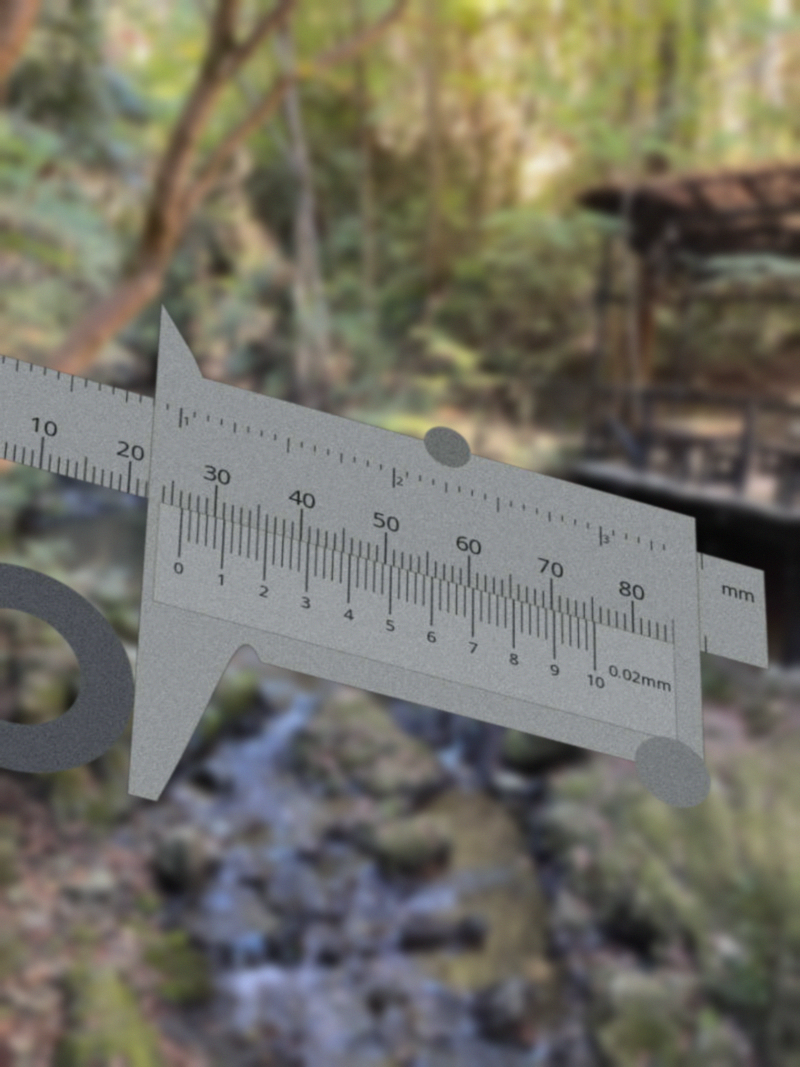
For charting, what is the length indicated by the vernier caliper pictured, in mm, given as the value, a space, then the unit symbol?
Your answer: 26.2 mm
